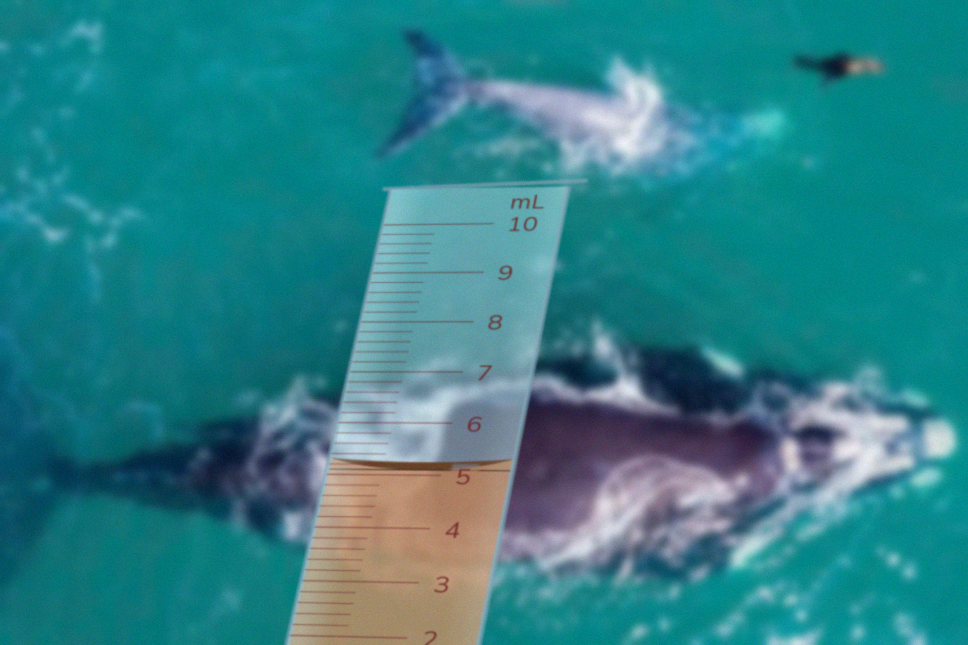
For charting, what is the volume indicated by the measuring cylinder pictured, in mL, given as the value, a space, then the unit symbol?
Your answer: 5.1 mL
